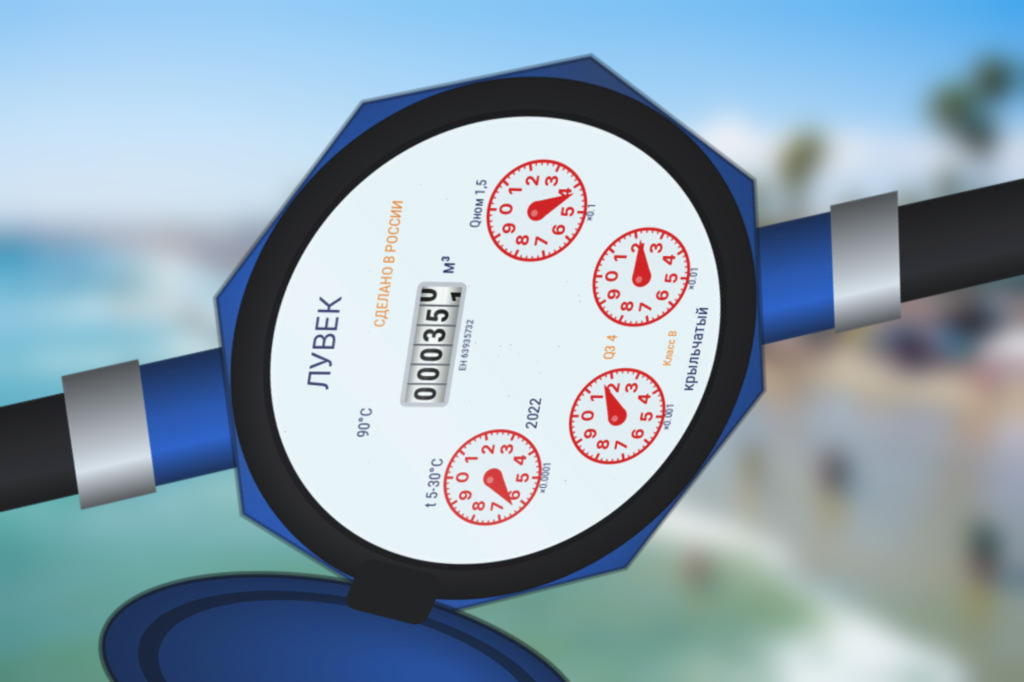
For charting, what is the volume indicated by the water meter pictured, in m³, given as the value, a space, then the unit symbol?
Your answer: 350.4216 m³
